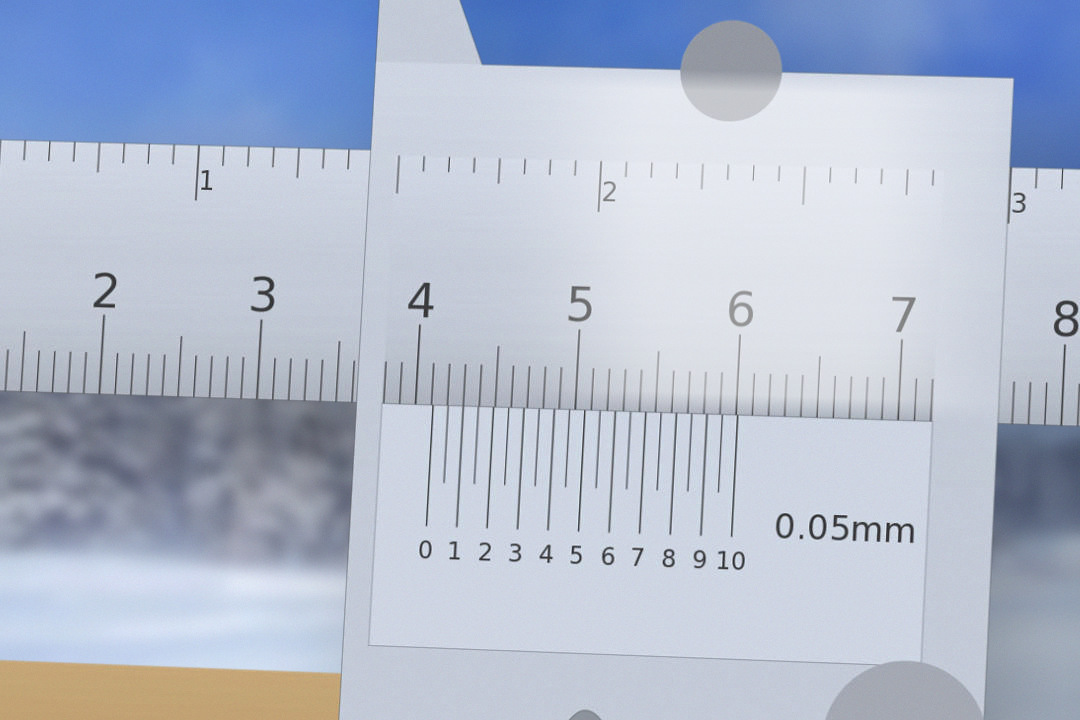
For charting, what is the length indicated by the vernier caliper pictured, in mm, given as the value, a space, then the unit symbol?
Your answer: 41.1 mm
